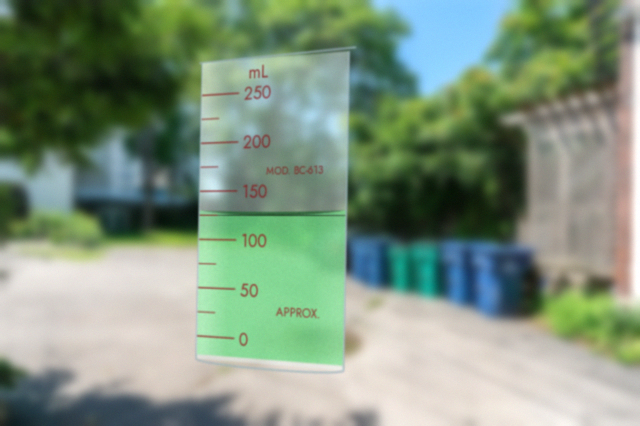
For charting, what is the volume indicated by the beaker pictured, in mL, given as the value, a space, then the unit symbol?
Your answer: 125 mL
